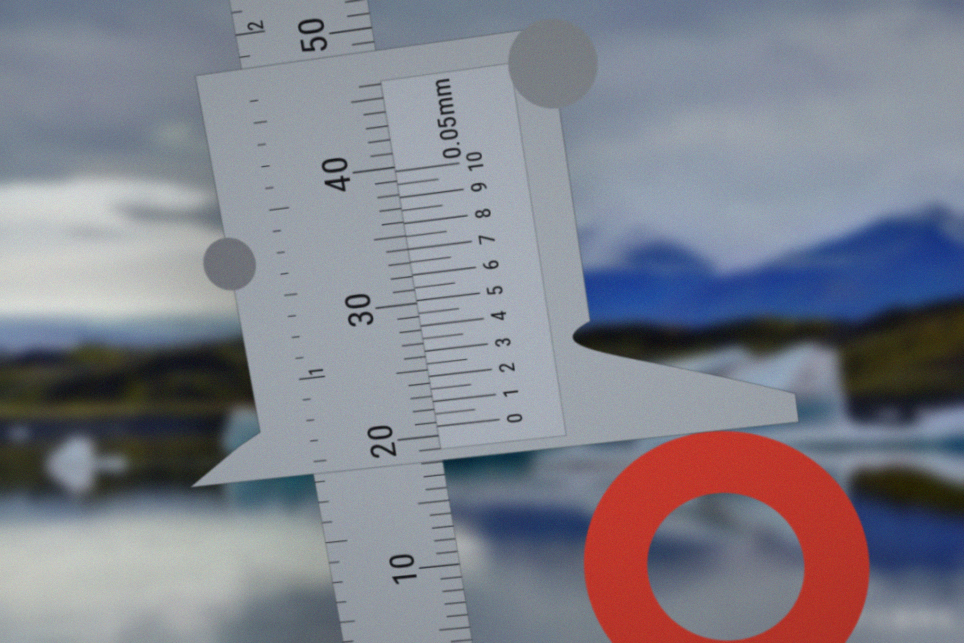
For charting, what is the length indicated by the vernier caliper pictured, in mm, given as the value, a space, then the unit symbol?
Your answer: 20.7 mm
